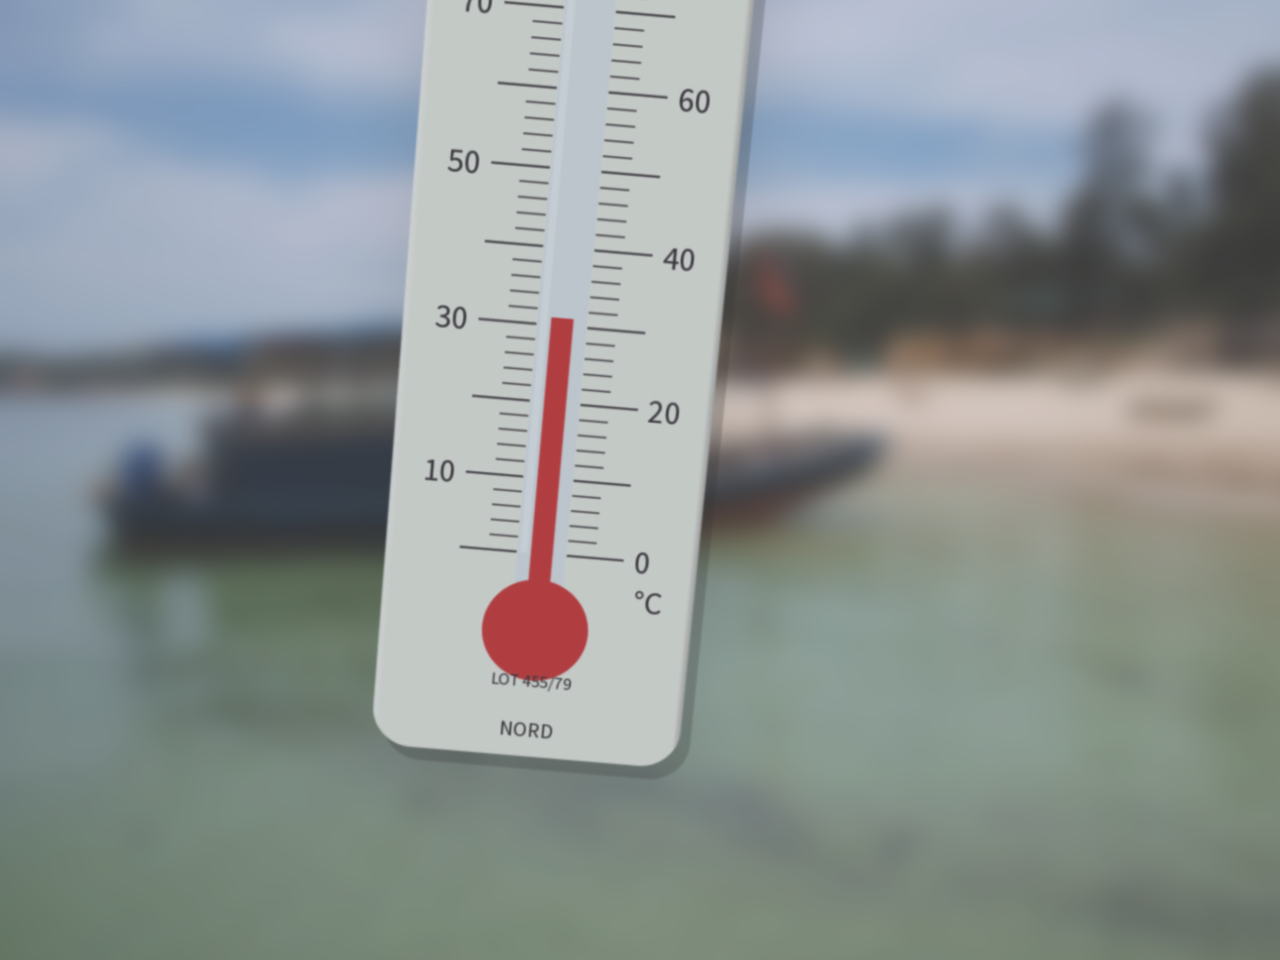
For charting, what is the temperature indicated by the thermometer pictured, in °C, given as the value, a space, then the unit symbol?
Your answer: 31 °C
